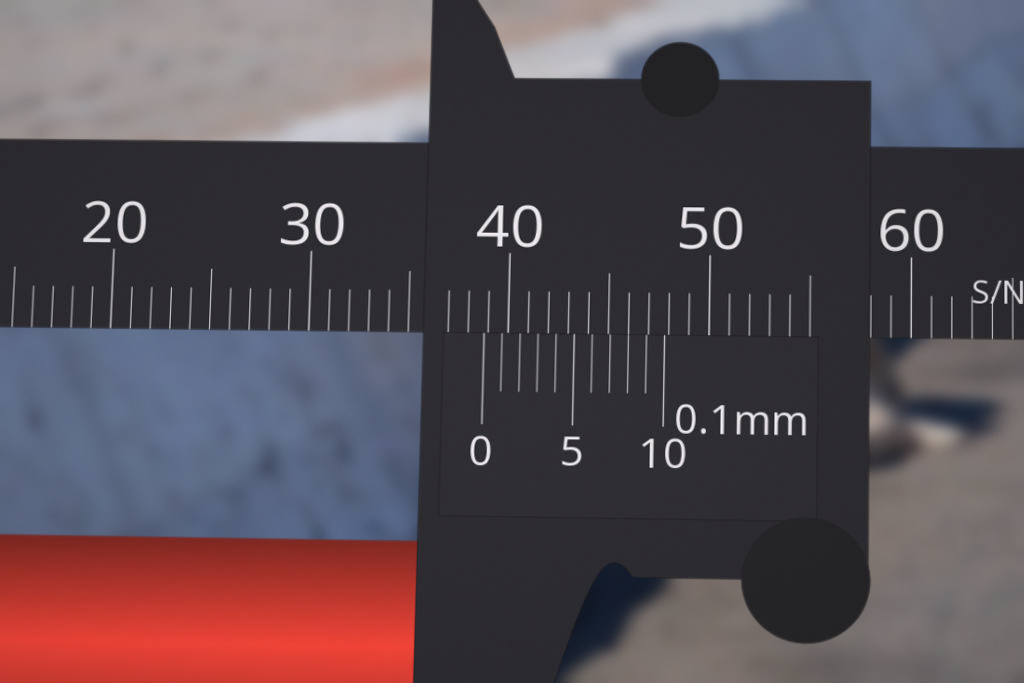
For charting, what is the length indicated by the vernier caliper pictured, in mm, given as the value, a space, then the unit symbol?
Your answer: 38.8 mm
